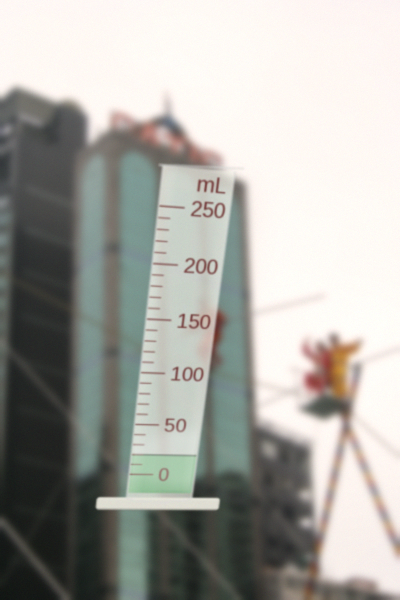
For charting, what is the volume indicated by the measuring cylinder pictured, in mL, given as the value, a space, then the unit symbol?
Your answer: 20 mL
